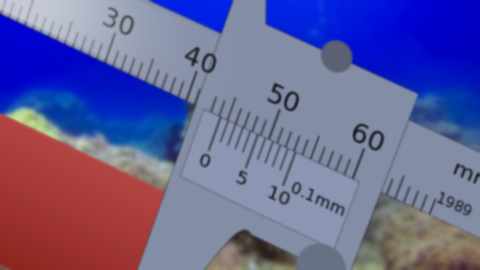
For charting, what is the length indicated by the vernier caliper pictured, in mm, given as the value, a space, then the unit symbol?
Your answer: 44.2 mm
